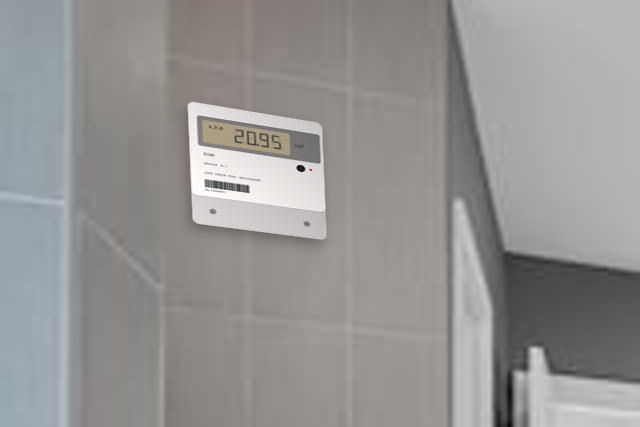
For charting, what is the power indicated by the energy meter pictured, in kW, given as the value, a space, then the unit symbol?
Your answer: 20.95 kW
